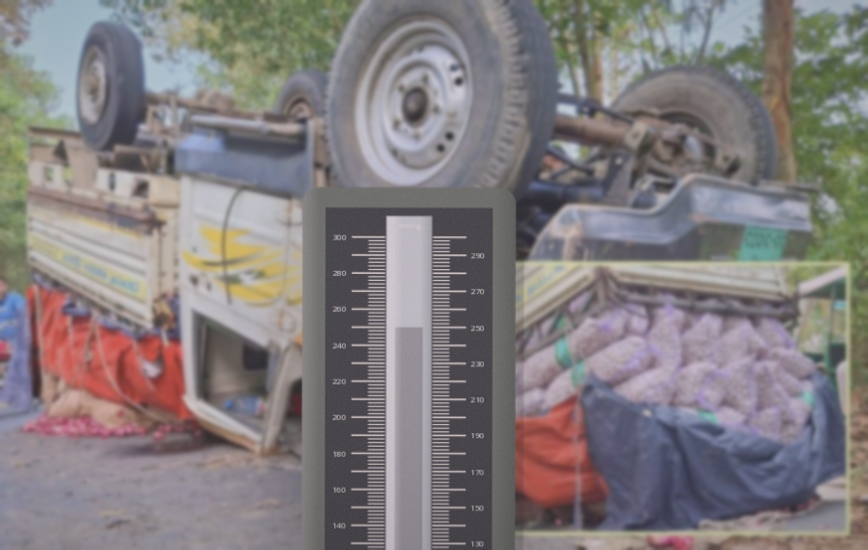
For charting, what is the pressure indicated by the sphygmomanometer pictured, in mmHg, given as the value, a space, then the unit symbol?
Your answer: 250 mmHg
